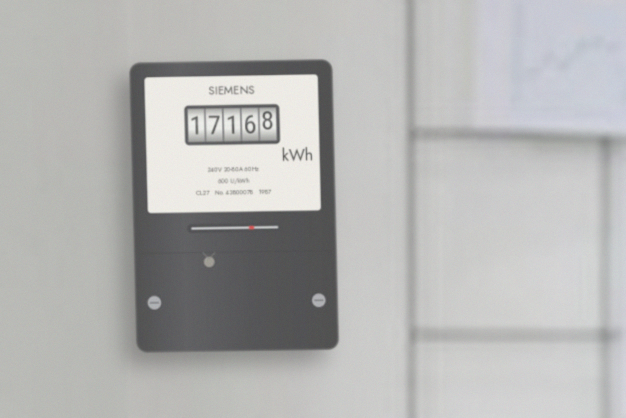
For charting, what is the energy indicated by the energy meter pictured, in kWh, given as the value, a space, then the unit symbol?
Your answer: 17168 kWh
